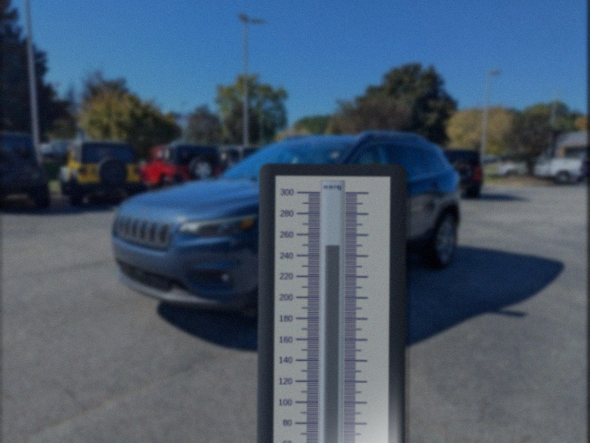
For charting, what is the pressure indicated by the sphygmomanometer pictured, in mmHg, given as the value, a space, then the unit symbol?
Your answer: 250 mmHg
